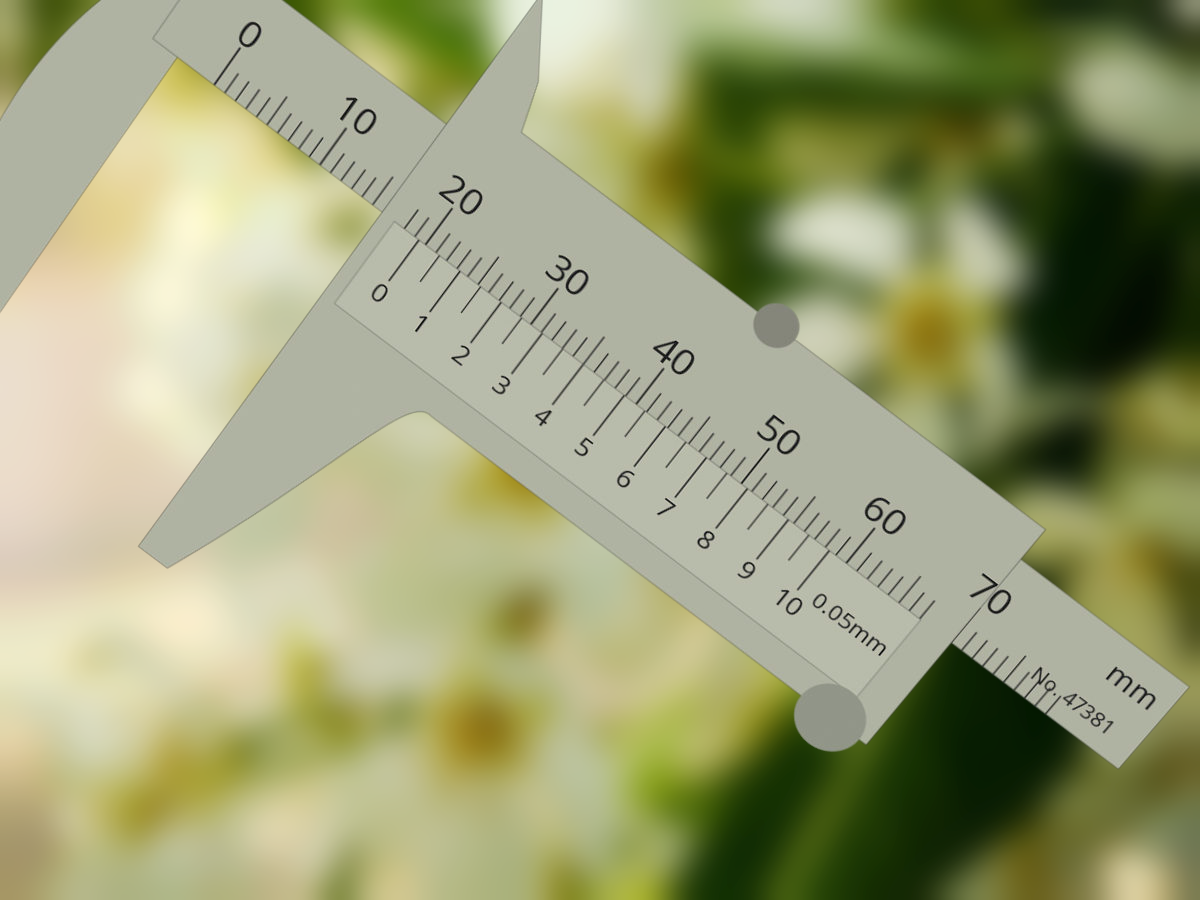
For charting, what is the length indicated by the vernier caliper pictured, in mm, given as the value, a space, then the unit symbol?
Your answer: 19.4 mm
